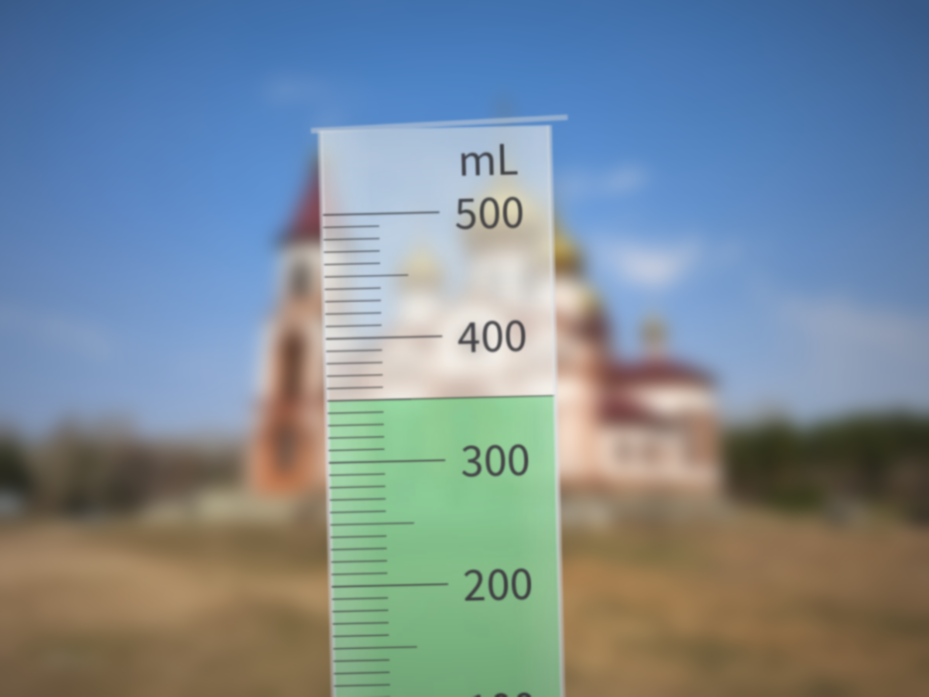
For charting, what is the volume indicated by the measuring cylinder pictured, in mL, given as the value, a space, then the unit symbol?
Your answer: 350 mL
